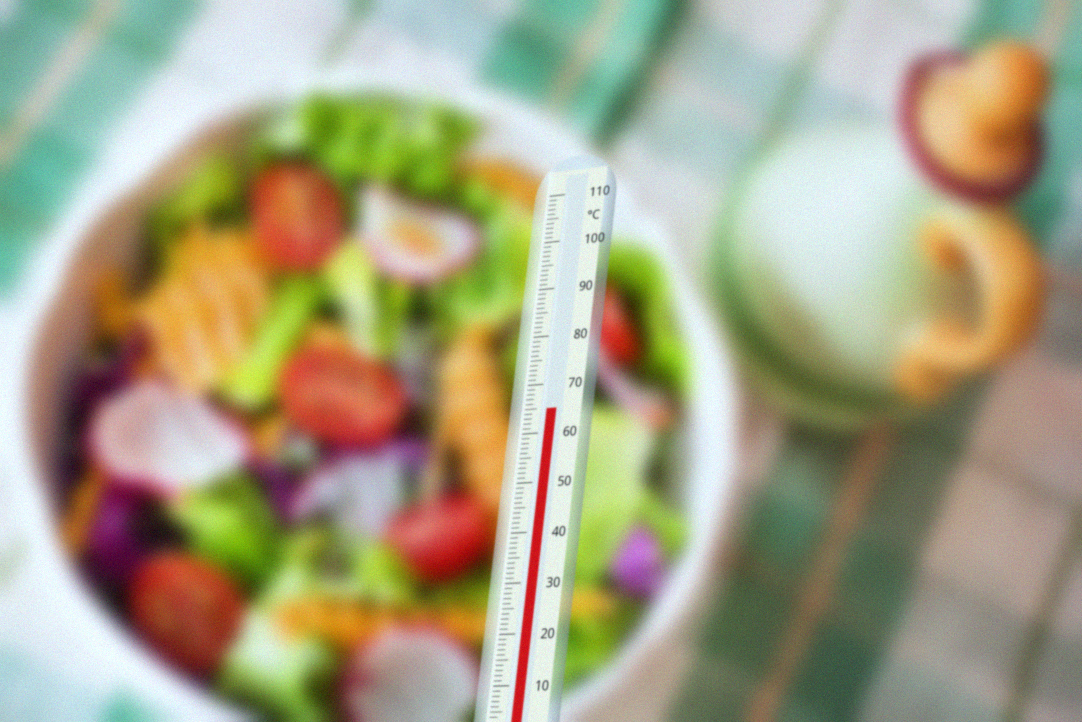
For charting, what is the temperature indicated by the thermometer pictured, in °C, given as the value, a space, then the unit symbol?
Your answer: 65 °C
